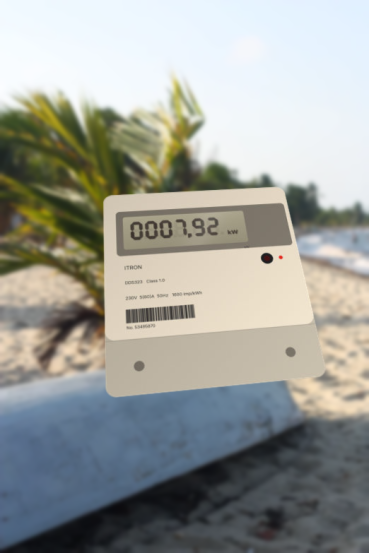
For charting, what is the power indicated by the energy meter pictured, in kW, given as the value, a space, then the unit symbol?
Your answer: 7.92 kW
